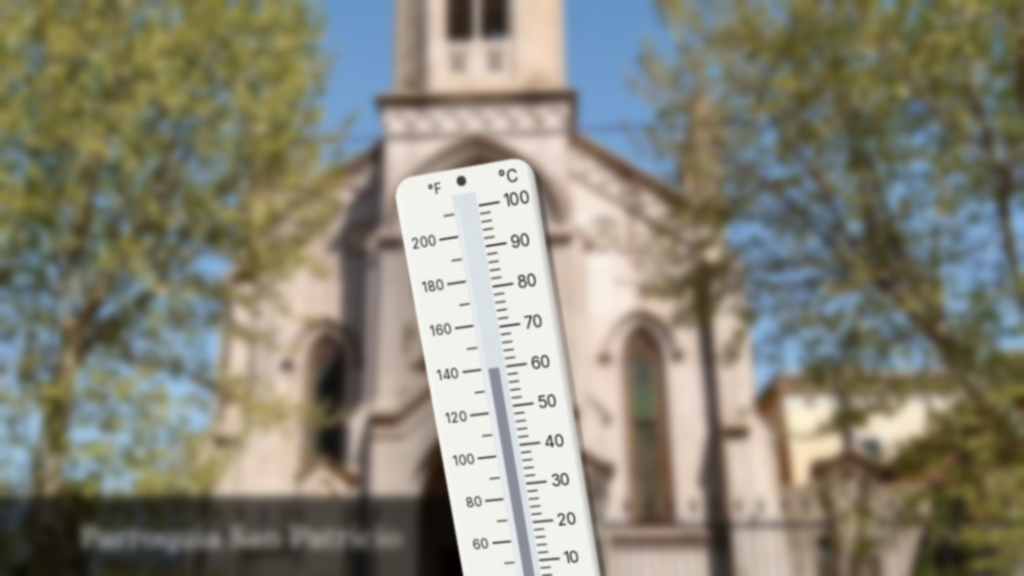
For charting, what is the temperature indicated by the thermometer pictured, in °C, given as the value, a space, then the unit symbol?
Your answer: 60 °C
